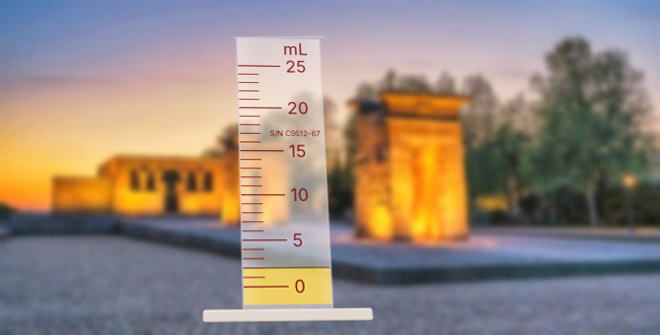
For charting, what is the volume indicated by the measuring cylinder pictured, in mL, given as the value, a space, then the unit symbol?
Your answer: 2 mL
